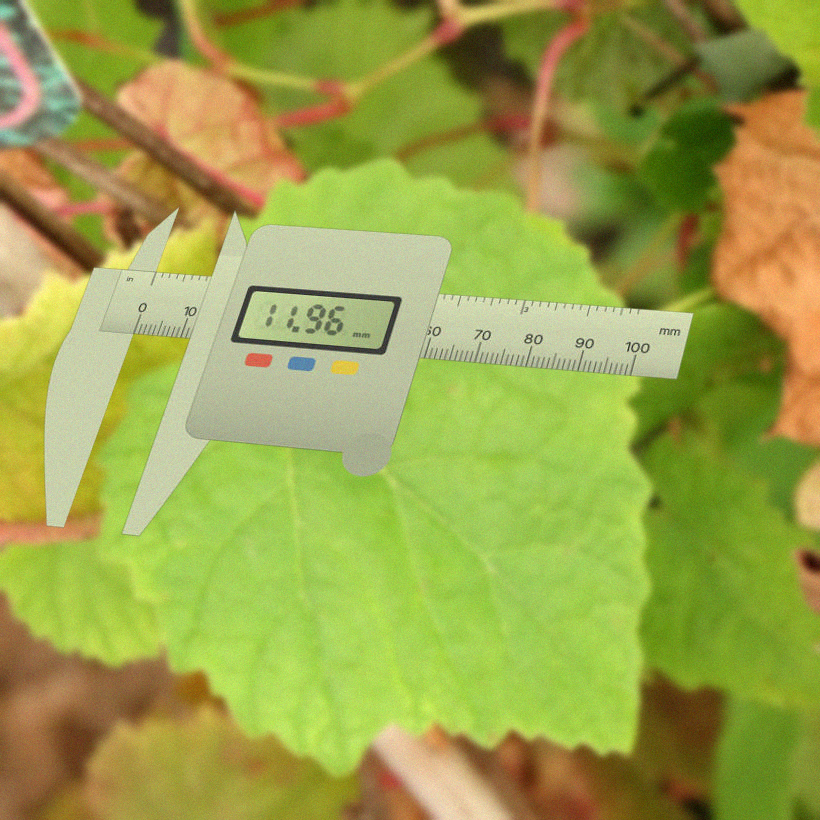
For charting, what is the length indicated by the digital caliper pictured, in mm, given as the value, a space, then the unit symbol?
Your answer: 11.96 mm
